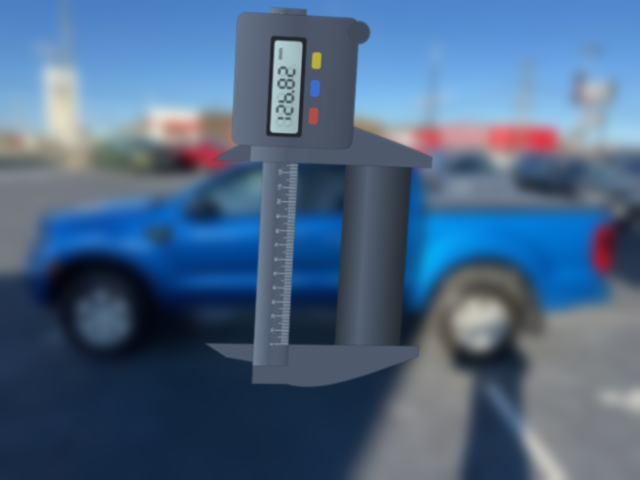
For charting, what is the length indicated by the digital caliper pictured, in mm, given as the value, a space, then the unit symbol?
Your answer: 126.82 mm
